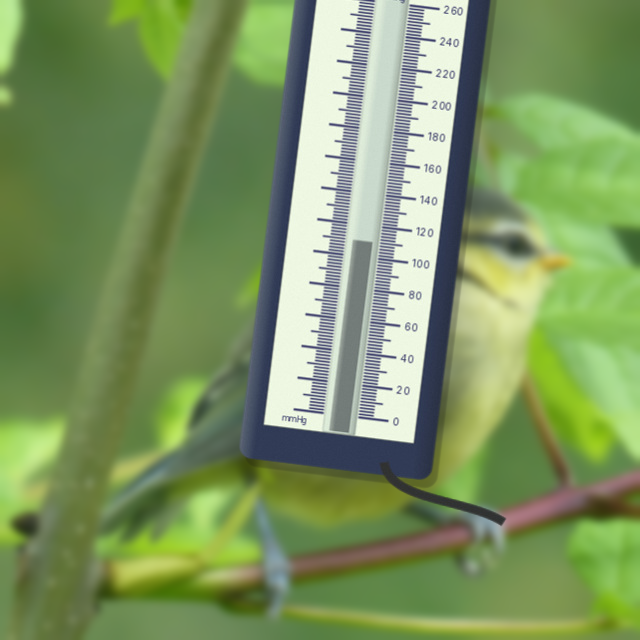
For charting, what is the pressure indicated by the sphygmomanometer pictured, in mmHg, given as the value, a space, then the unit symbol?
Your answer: 110 mmHg
